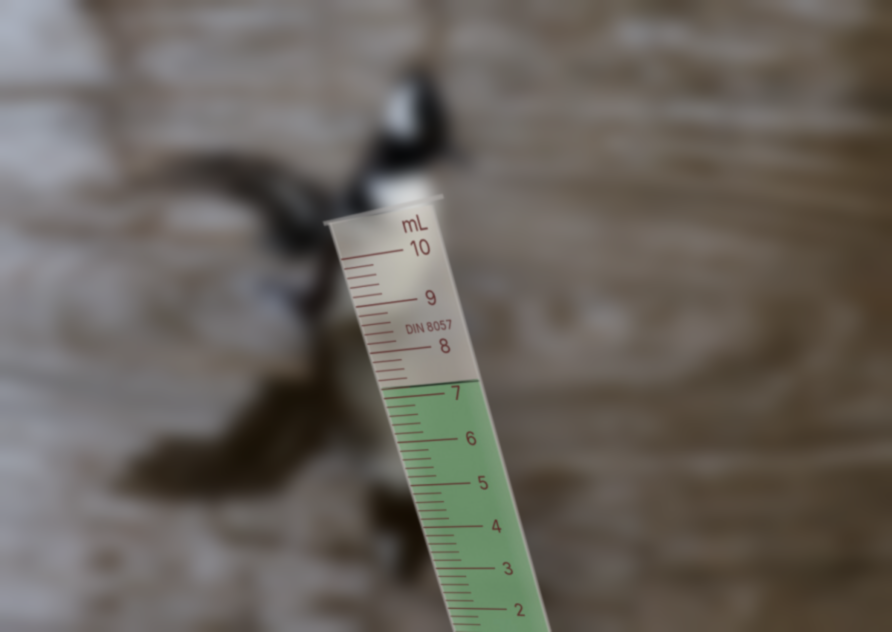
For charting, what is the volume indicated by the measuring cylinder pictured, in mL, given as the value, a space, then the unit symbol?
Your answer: 7.2 mL
